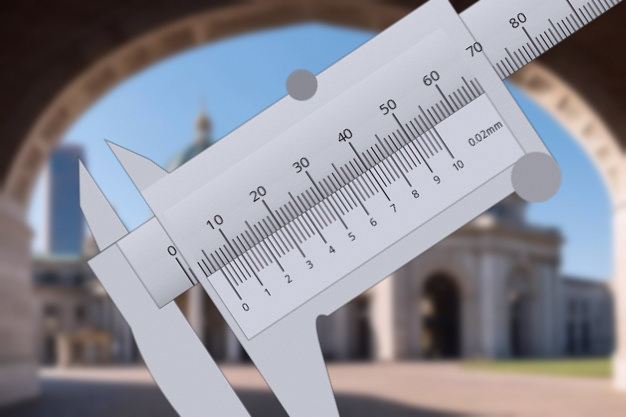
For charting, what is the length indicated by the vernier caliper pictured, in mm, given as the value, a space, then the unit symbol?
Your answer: 6.0 mm
